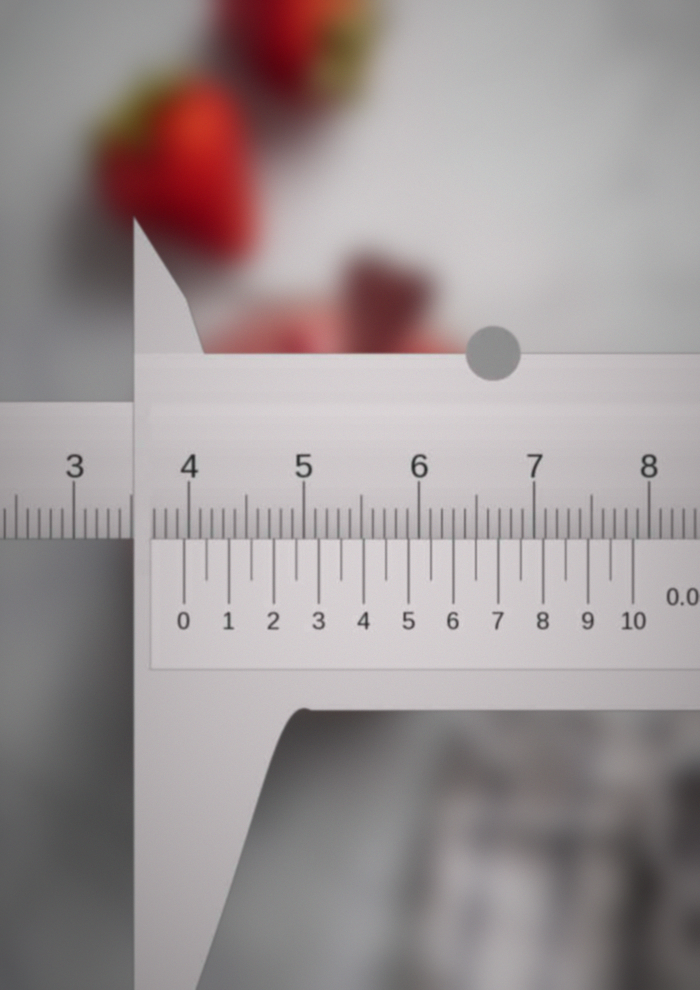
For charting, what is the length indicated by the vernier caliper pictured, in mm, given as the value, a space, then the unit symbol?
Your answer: 39.6 mm
